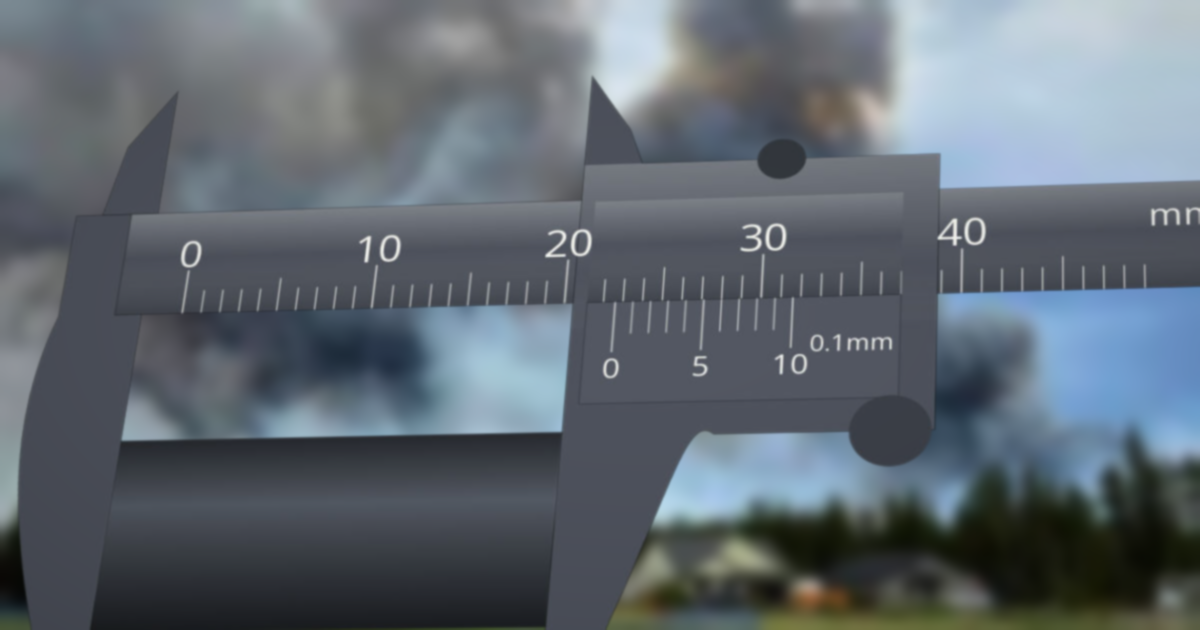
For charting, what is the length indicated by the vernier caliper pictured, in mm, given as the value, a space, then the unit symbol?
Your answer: 22.6 mm
